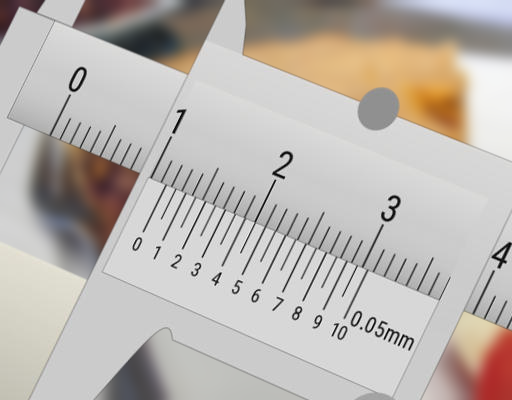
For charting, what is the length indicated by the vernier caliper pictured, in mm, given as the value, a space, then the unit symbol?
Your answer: 11.5 mm
